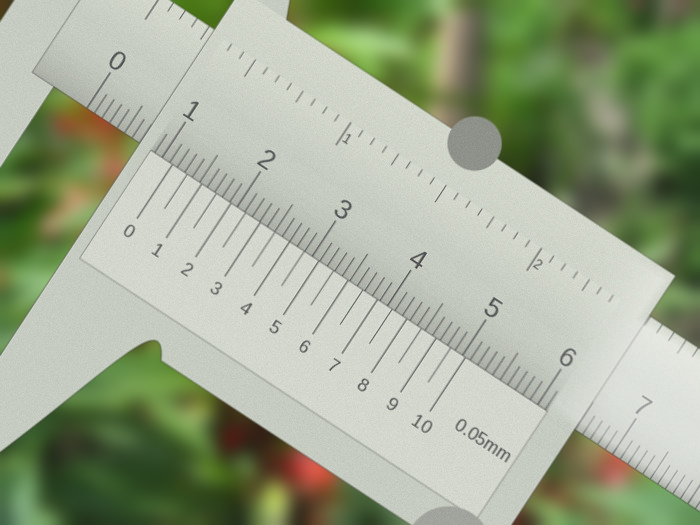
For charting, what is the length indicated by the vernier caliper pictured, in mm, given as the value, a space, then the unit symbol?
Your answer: 11.4 mm
